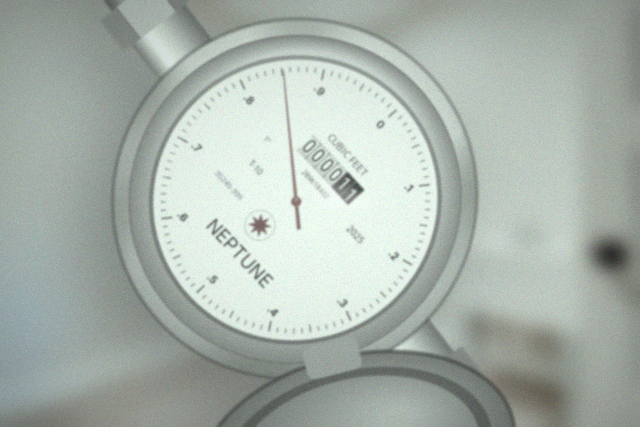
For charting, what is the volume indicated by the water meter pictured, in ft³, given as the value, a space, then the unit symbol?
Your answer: 10.85 ft³
